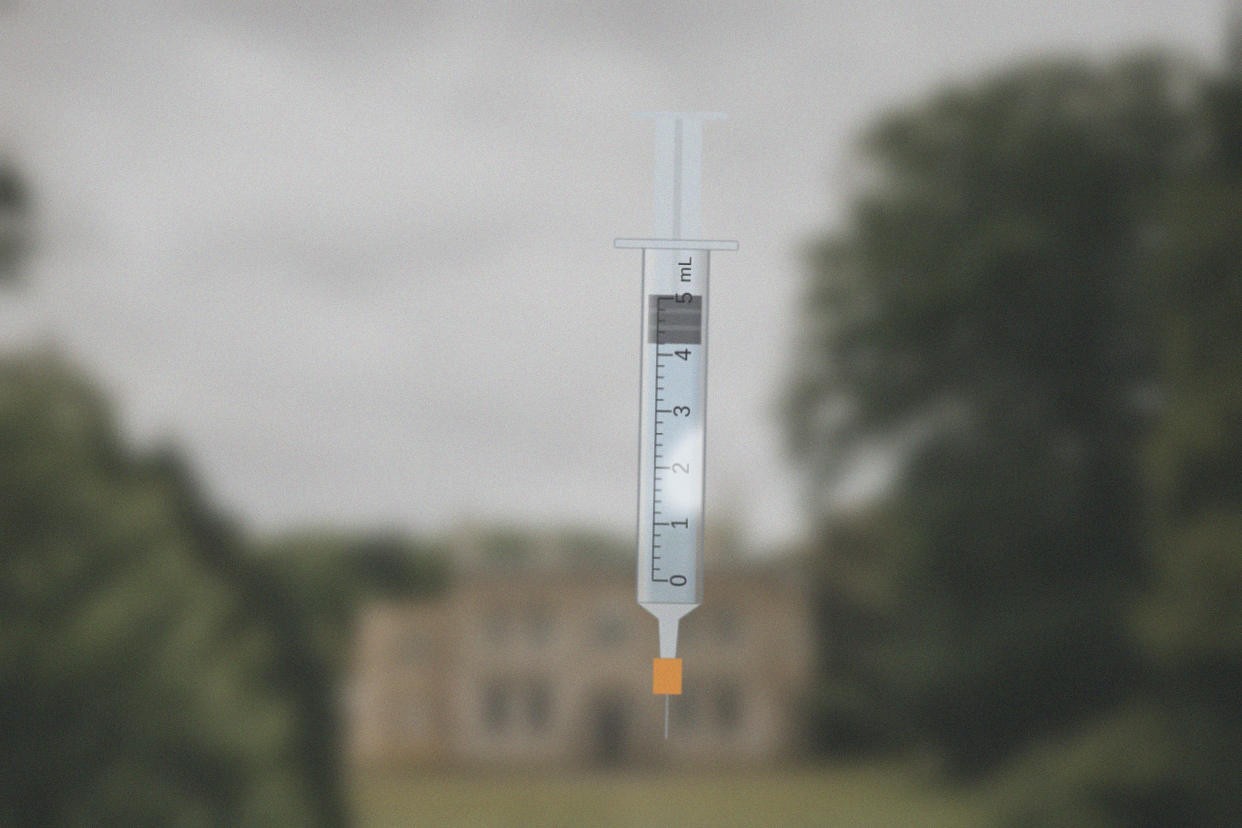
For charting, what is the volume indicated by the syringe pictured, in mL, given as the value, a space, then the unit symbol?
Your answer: 4.2 mL
